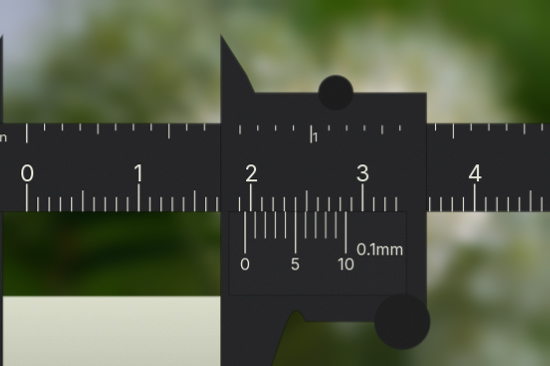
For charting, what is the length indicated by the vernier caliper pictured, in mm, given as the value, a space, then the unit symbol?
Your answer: 19.5 mm
